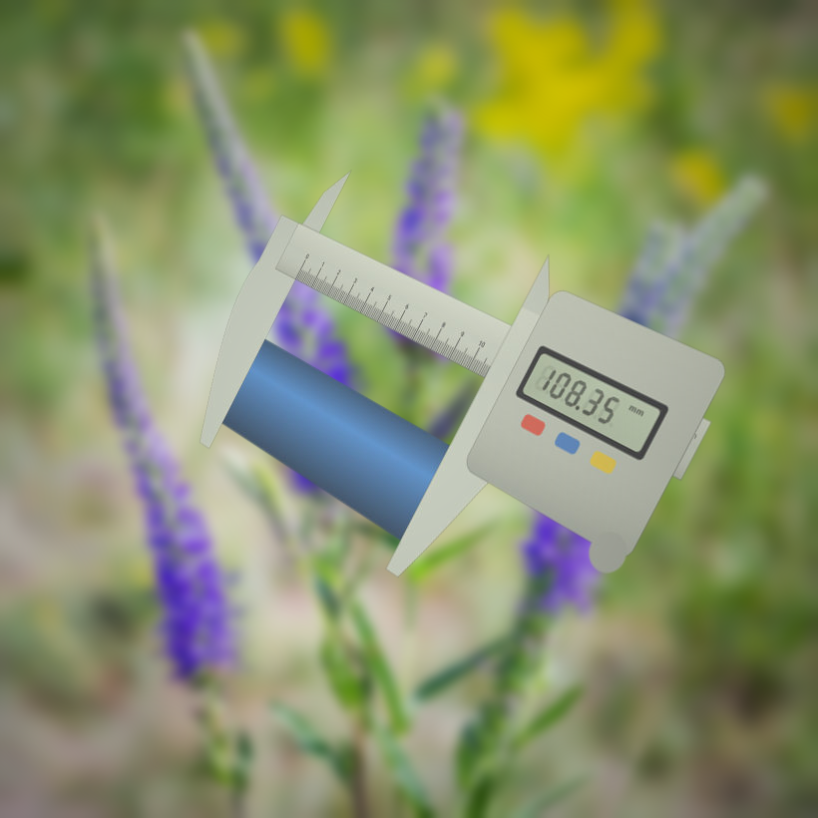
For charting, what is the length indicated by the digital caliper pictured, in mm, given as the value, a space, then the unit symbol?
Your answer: 108.35 mm
